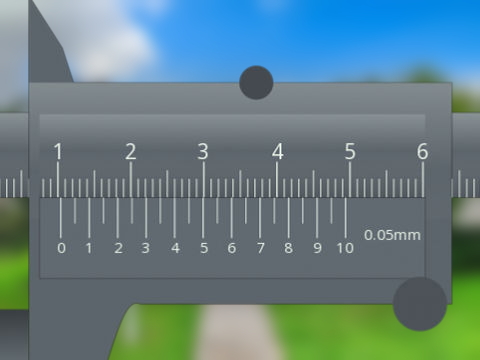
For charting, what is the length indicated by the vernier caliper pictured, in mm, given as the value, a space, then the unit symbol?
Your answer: 10.4 mm
